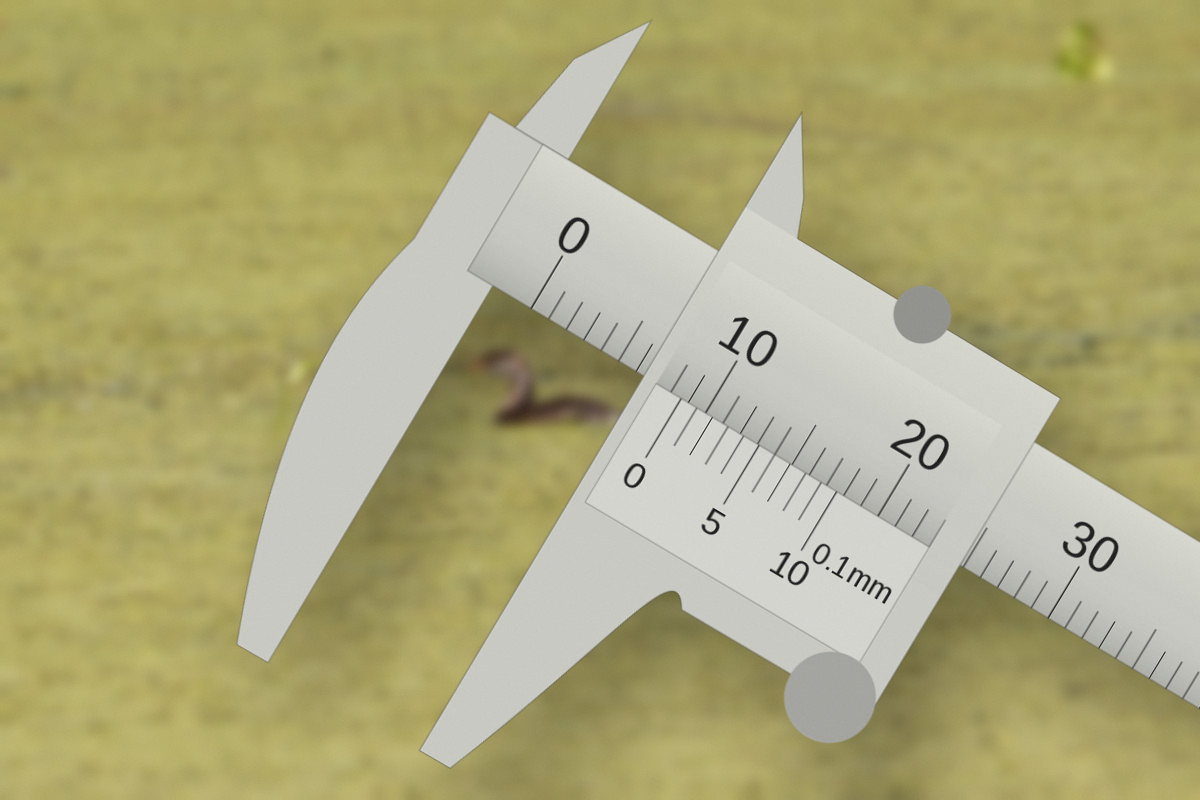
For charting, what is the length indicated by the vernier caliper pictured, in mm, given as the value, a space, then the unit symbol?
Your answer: 8.6 mm
